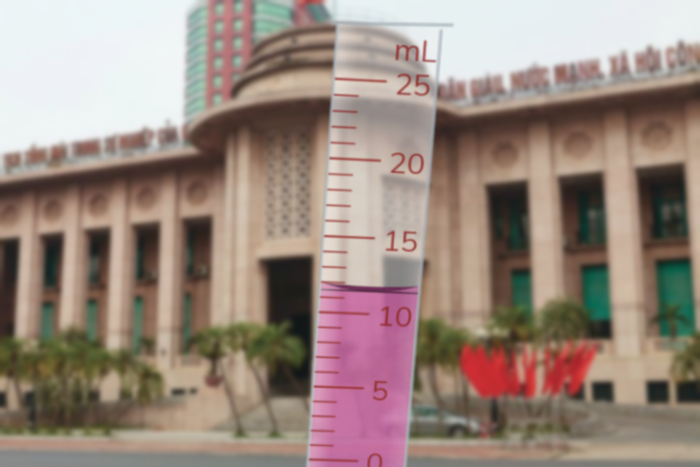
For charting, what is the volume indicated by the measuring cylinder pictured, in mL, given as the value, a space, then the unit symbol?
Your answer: 11.5 mL
